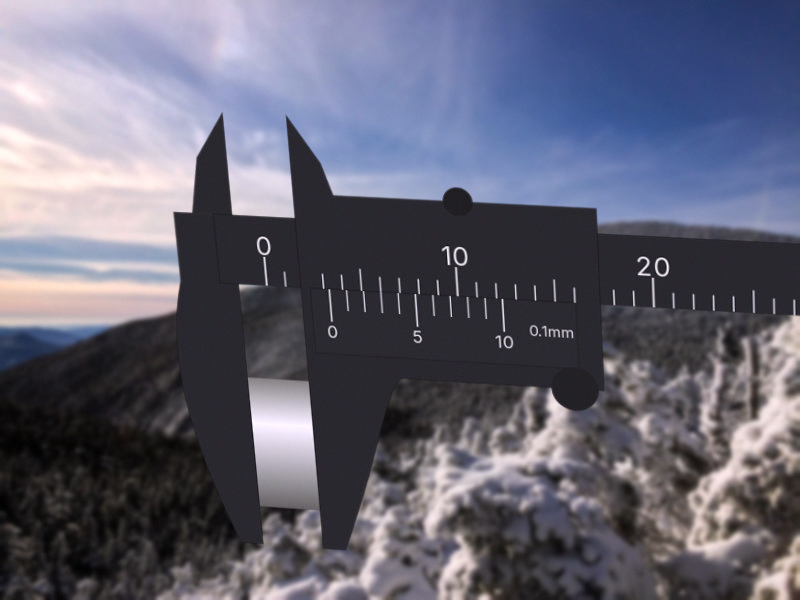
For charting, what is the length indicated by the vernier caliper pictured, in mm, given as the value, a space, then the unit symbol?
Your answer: 3.3 mm
